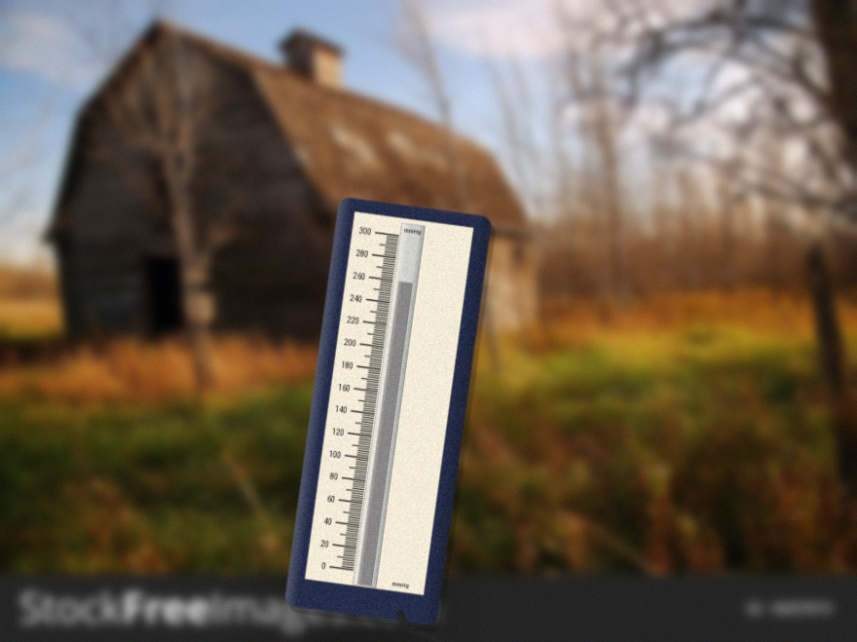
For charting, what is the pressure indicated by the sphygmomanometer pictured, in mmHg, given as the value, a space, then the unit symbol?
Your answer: 260 mmHg
